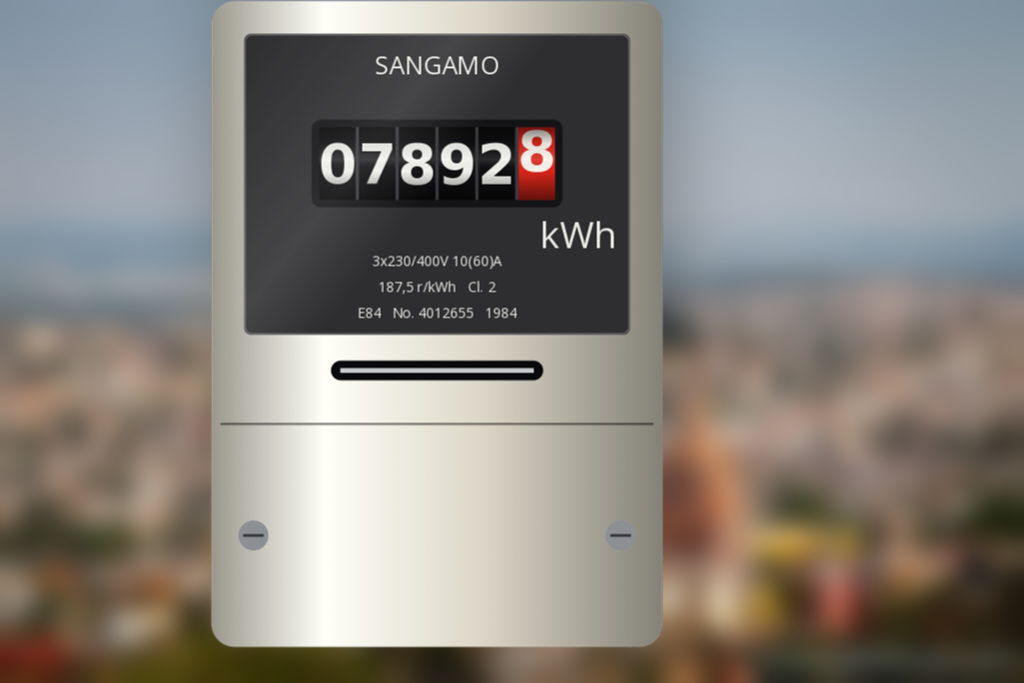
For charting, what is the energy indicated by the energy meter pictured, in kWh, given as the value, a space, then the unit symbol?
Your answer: 7892.8 kWh
